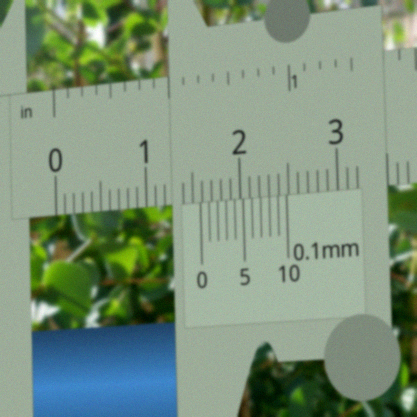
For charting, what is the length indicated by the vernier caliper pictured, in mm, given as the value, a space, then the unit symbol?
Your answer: 15.8 mm
